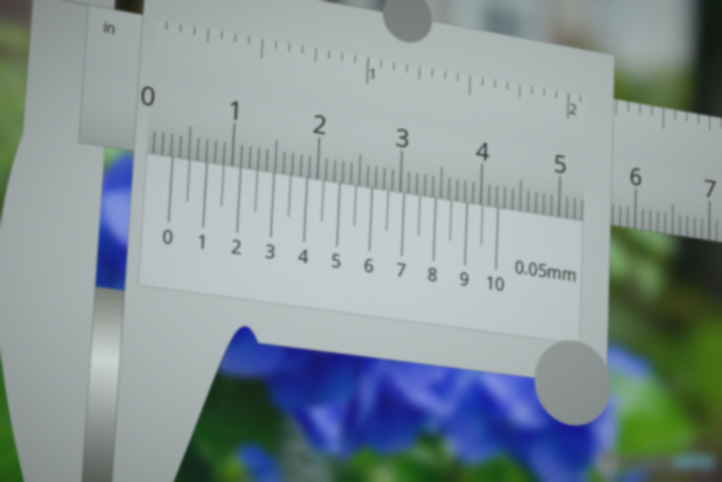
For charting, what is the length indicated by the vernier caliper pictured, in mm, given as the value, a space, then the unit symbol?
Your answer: 3.2 mm
